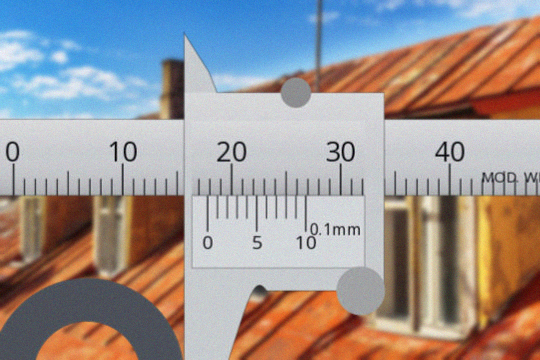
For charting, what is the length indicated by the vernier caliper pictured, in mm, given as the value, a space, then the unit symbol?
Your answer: 17.8 mm
